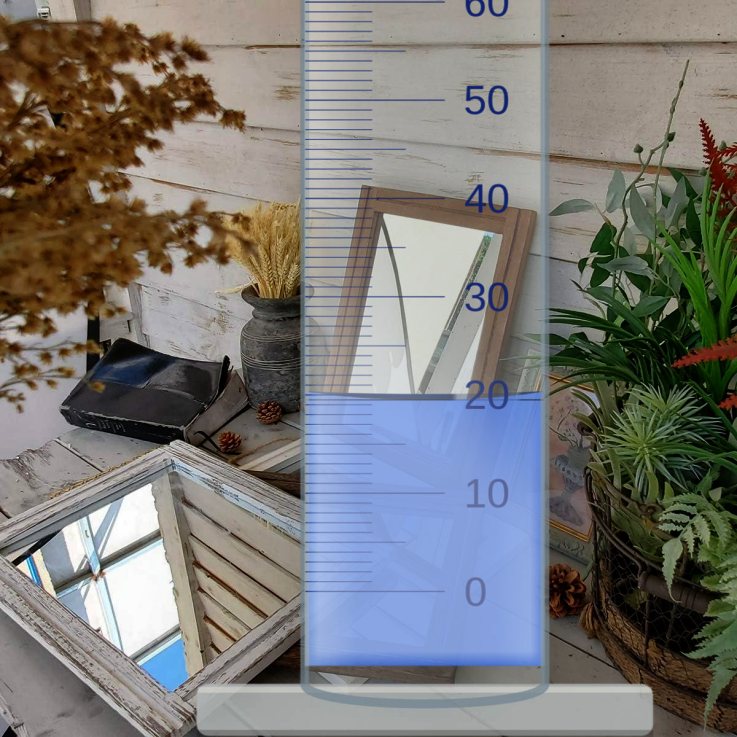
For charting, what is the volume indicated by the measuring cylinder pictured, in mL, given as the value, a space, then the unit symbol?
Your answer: 19.5 mL
